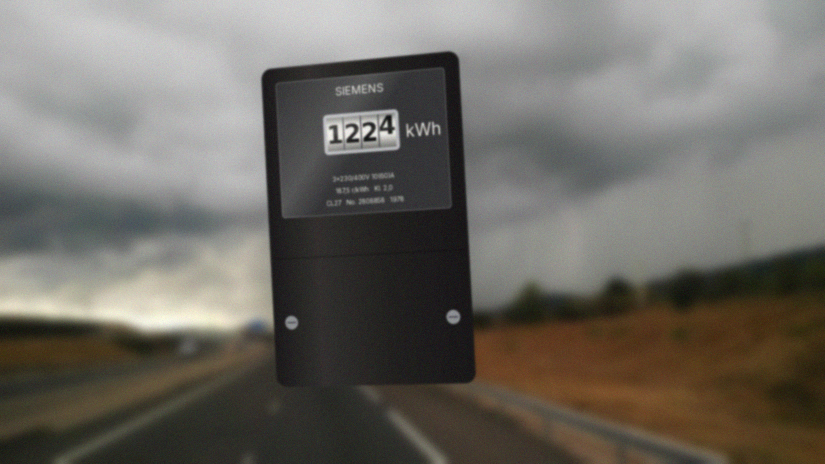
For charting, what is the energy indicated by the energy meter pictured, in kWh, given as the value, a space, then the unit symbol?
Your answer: 1224 kWh
